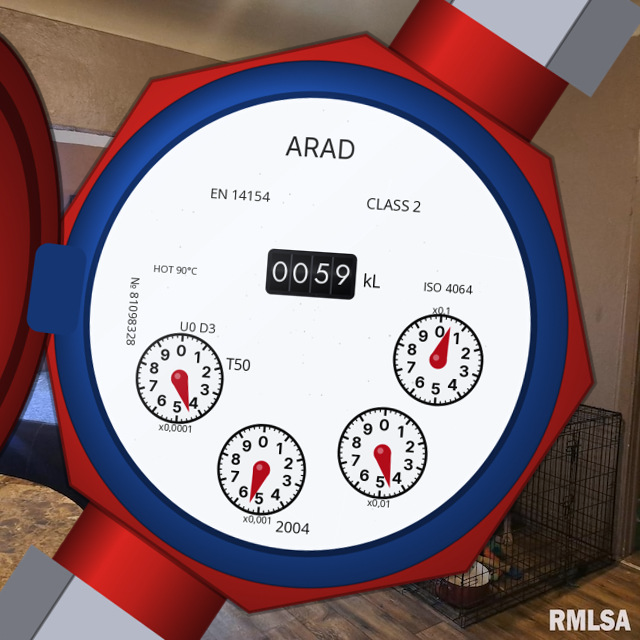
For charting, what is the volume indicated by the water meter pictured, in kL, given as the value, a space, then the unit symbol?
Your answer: 59.0454 kL
